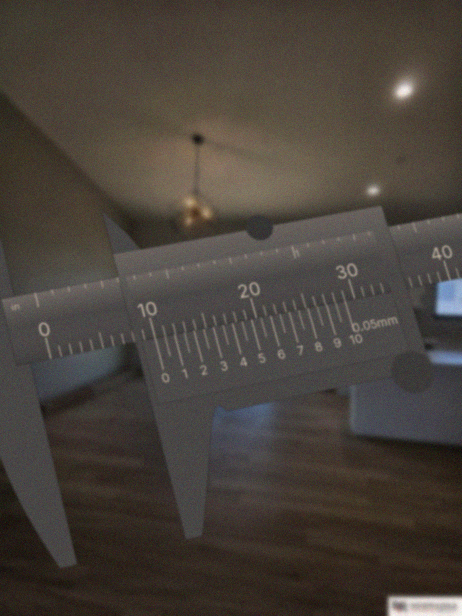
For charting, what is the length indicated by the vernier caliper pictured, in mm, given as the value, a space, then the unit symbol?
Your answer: 10.0 mm
